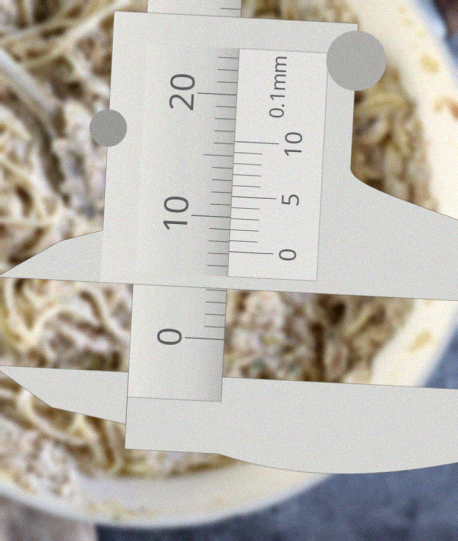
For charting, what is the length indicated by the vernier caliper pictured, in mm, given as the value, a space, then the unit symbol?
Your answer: 7.2 mm
